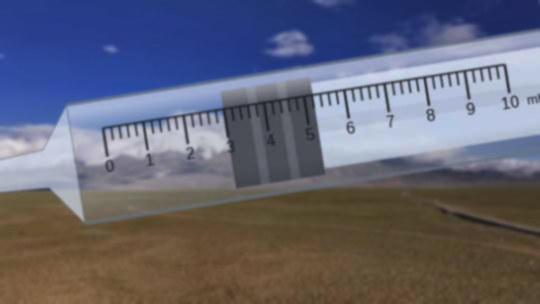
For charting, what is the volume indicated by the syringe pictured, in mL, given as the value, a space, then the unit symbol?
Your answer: 3 mL
